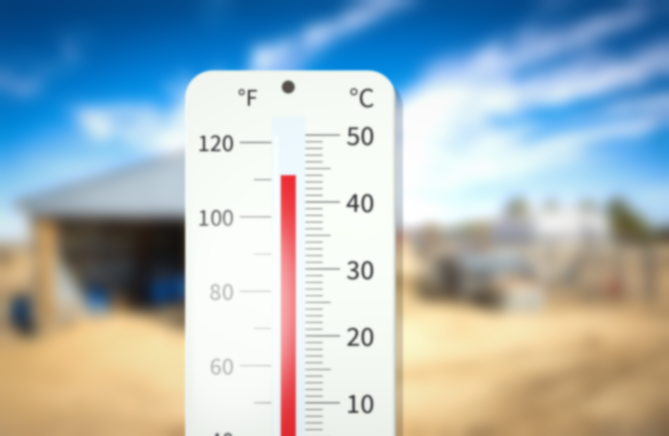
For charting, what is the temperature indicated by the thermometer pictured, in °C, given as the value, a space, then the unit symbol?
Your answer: 44 °C
